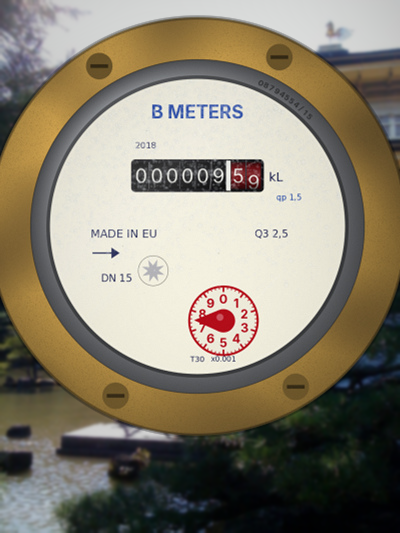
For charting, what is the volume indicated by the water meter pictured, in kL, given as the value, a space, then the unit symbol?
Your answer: 9.587 kL
